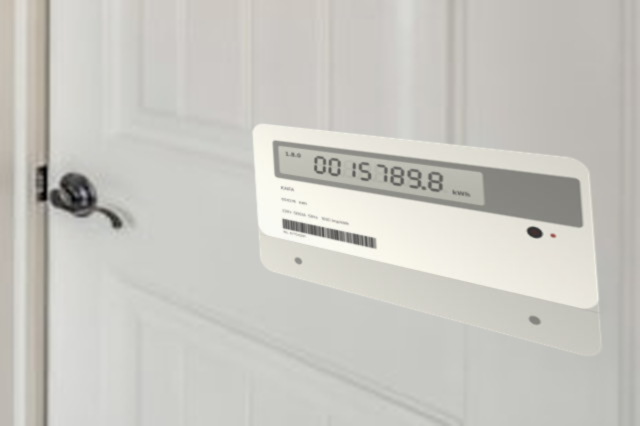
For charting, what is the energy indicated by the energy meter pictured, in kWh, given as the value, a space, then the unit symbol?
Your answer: 15789.8 kWh
